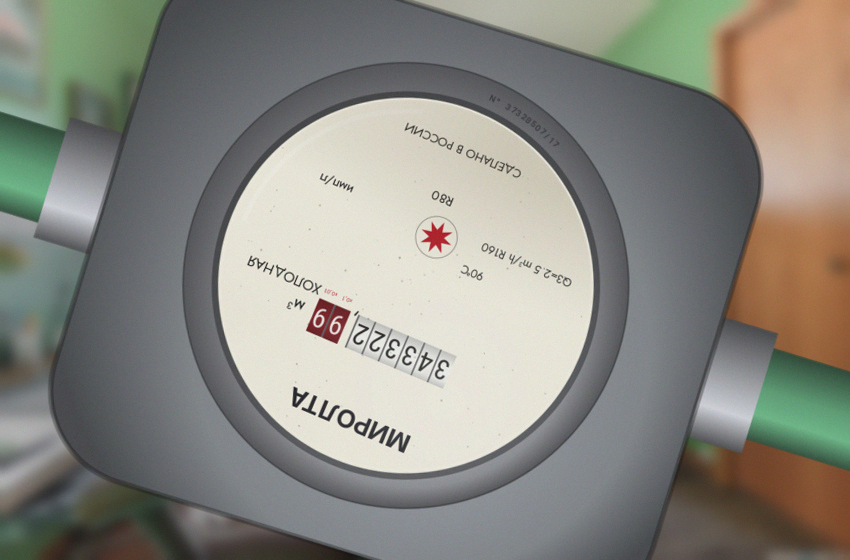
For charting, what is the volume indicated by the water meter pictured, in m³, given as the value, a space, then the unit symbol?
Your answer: 343322.99 m³
